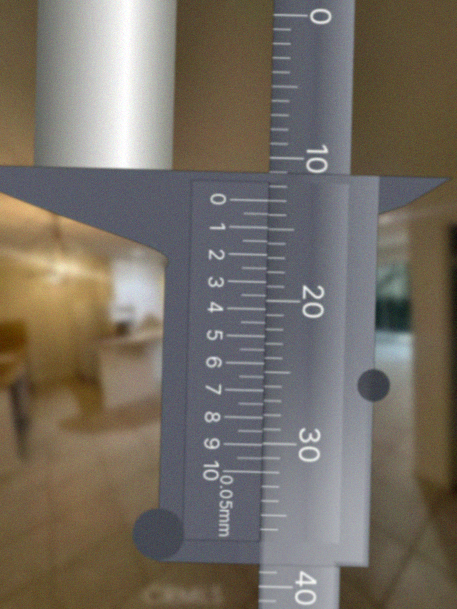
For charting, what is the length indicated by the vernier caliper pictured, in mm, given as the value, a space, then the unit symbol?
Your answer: 13.0 mm
